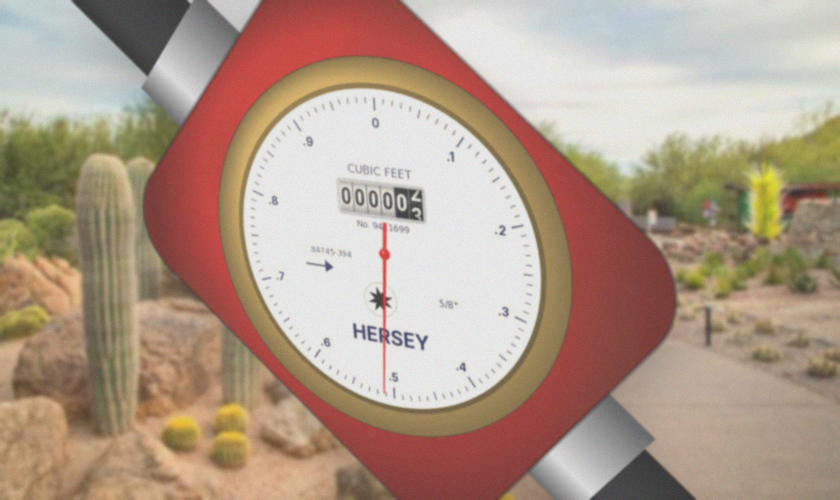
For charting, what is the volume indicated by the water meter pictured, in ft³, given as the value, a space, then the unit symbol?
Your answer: 2.51 ft³
